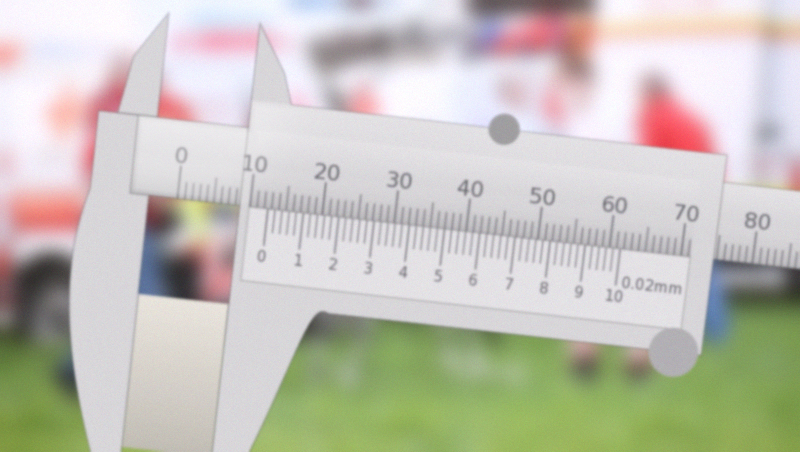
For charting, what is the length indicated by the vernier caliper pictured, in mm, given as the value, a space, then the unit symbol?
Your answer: 12.5 mm
